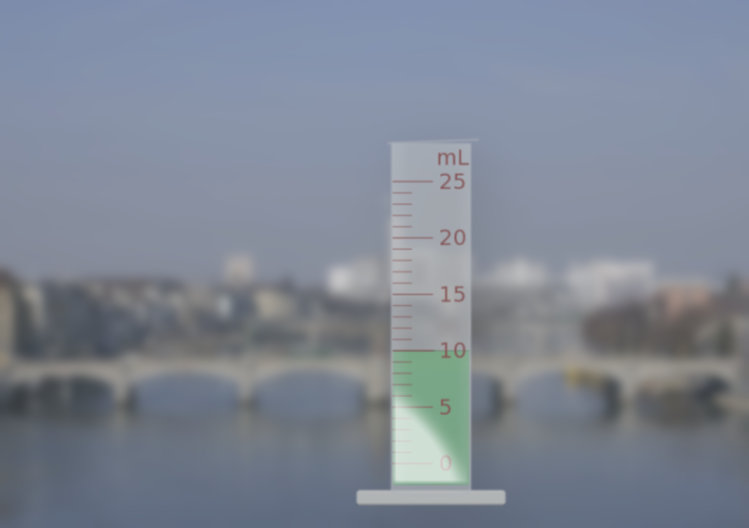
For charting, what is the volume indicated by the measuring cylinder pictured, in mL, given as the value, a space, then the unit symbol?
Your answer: 10 mL
